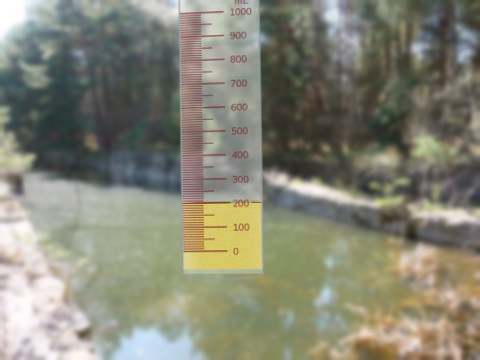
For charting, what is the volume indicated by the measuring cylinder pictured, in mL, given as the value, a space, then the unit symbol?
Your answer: 200 mL
